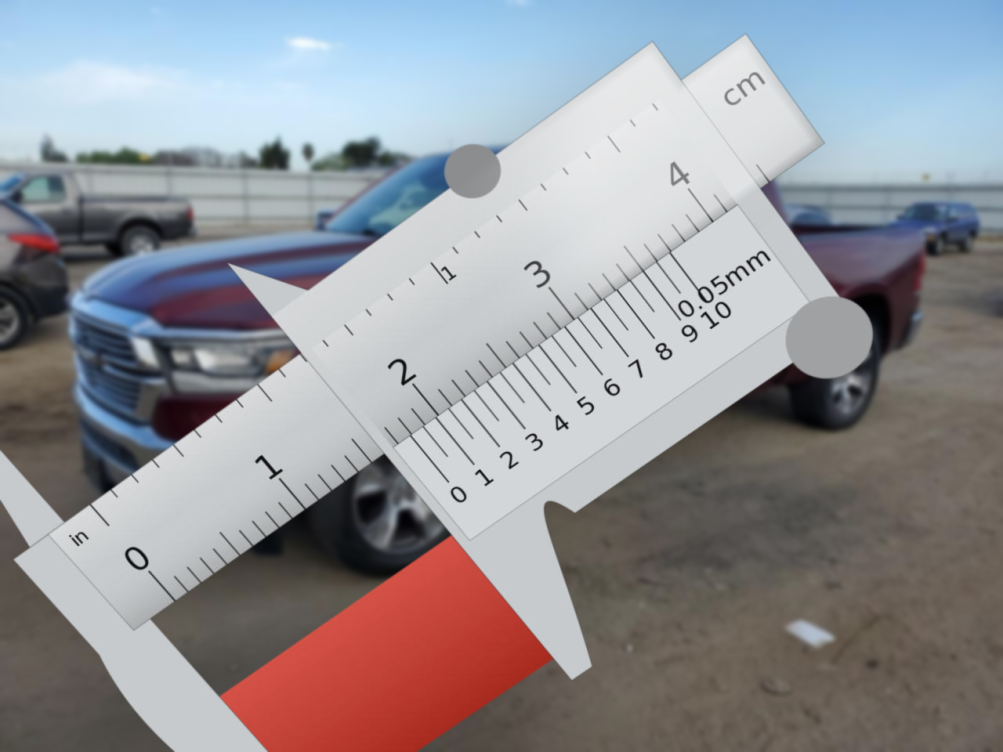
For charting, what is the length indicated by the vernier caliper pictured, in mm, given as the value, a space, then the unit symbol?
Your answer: 17.9 mm
